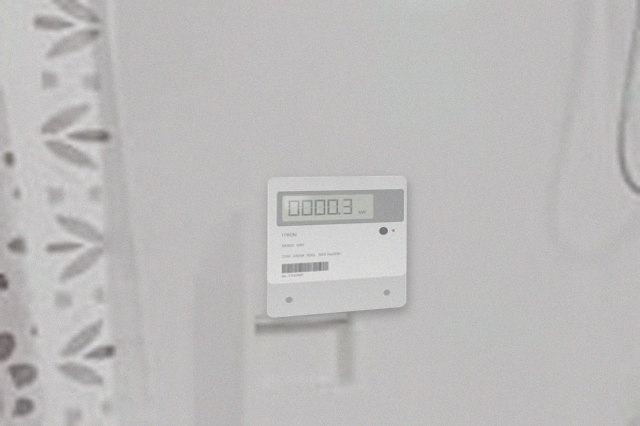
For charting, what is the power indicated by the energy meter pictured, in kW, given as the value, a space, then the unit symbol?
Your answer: 0.3 kW
